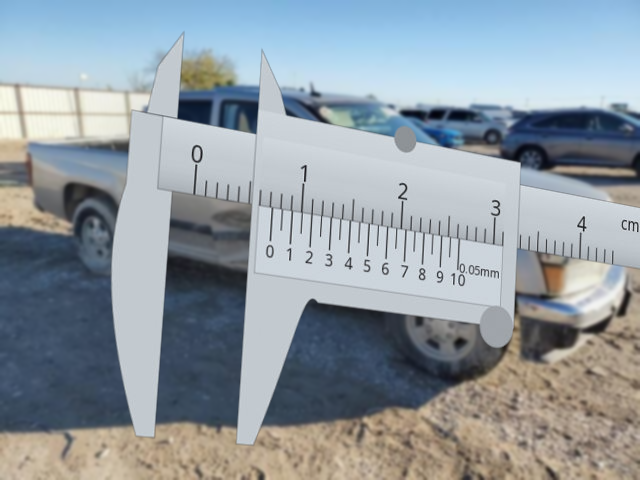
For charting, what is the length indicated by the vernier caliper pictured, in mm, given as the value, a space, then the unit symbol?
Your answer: 7.2 mm
